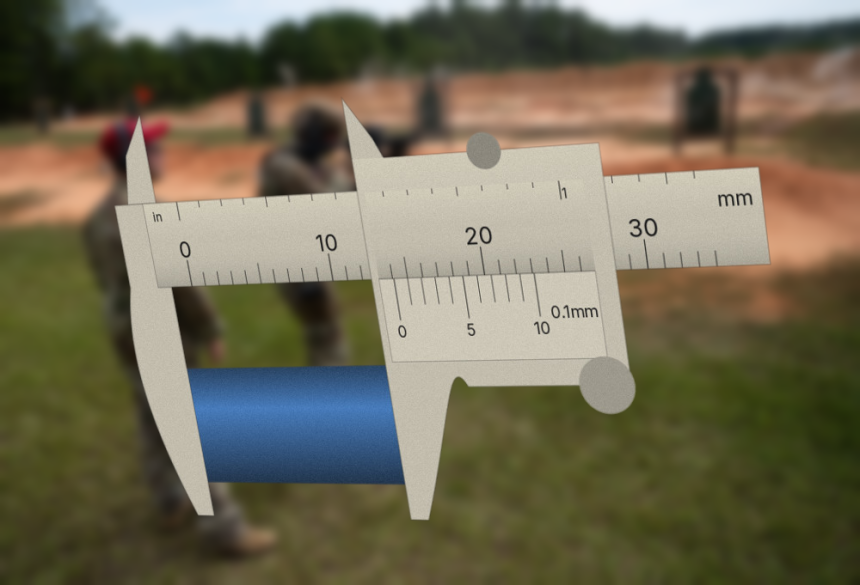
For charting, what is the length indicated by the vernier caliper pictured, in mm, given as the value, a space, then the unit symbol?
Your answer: 14.1 mm
